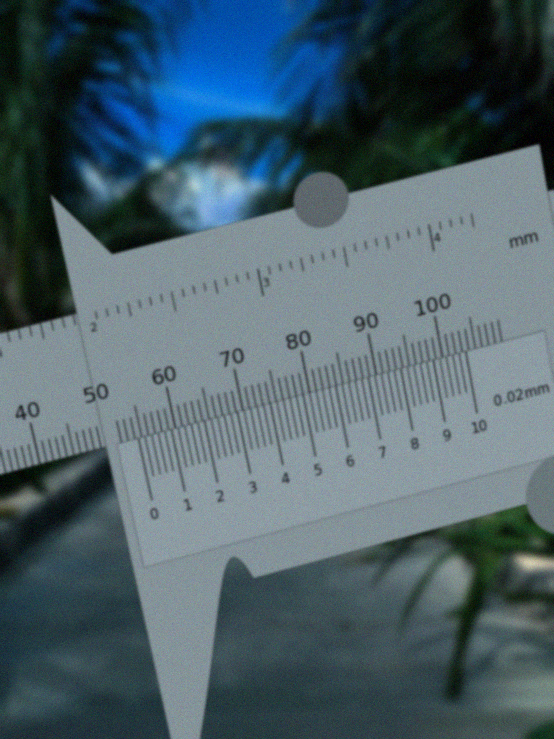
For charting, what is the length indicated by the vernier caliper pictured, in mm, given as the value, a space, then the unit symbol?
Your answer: 54.5 mm
